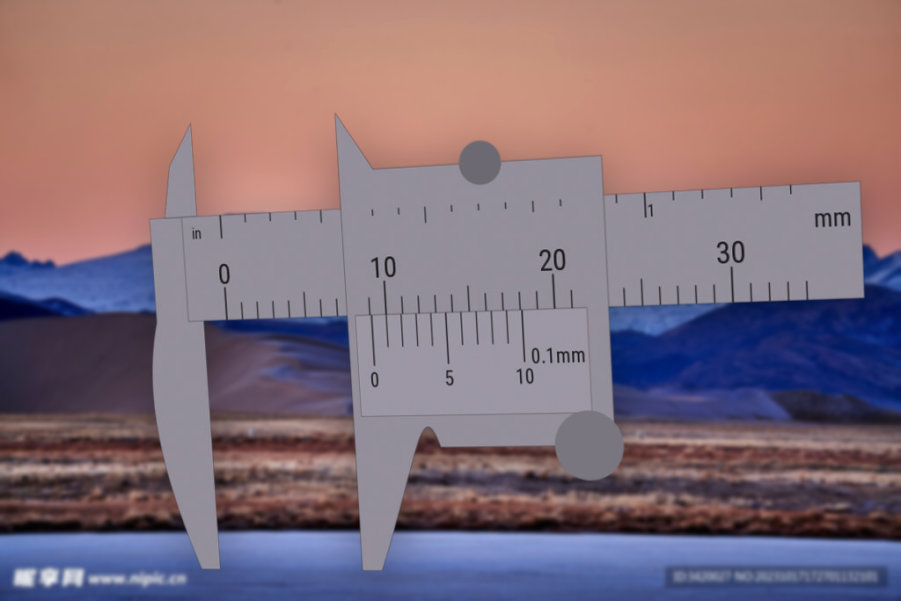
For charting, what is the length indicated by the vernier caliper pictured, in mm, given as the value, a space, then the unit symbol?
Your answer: 9.1 mm
